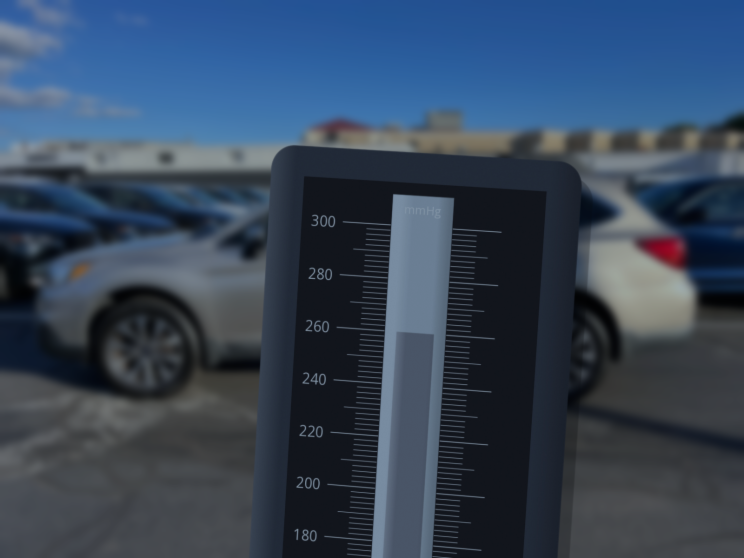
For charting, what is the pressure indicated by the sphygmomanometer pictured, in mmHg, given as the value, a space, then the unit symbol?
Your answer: 260 mmHg
